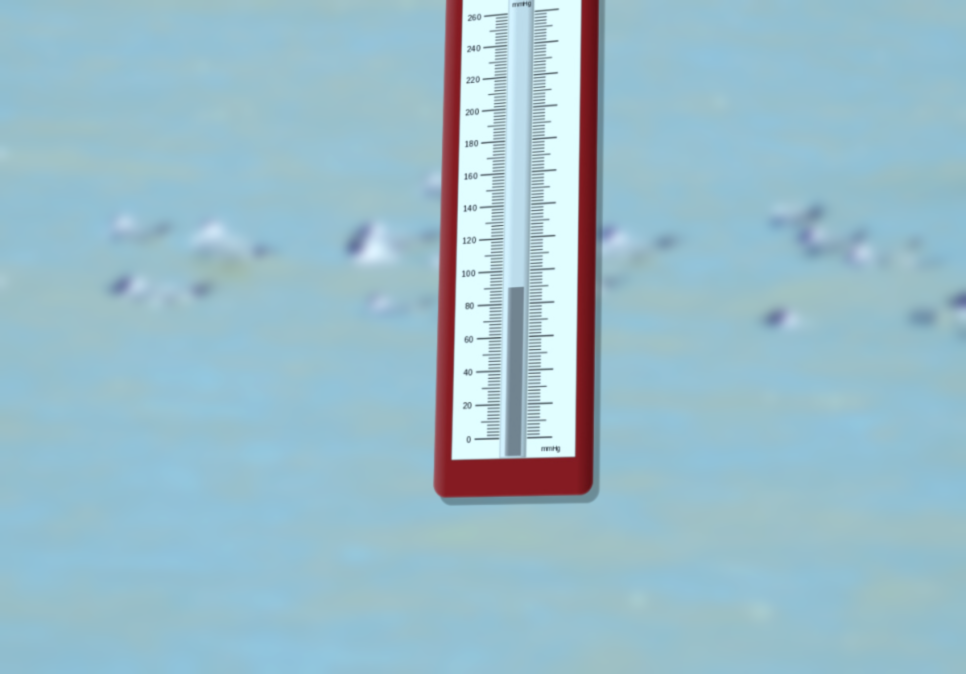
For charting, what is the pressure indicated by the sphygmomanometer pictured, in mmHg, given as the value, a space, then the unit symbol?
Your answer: 90 mmHg
